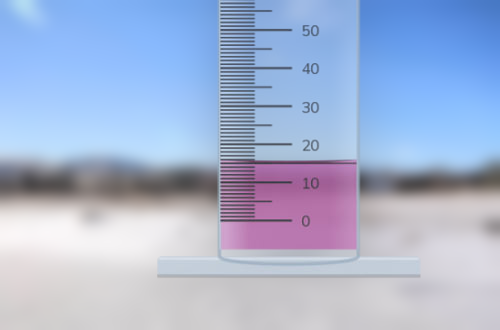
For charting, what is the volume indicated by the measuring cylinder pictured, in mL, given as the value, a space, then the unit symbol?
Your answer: 15 mL
